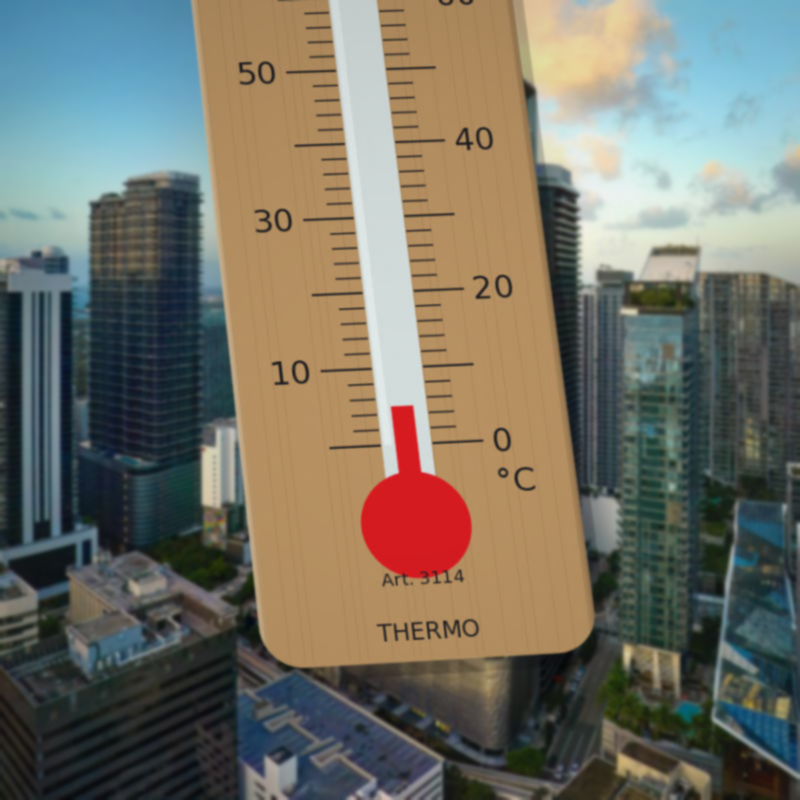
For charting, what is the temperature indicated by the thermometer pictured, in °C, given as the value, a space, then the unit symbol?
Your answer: 5 °C
